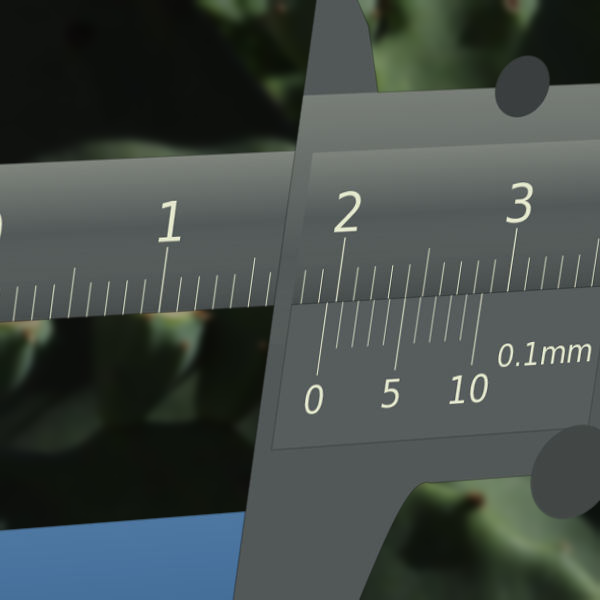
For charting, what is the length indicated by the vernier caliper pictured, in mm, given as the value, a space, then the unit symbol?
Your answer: 19.5 mm
